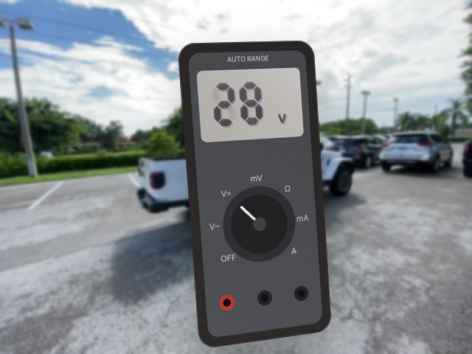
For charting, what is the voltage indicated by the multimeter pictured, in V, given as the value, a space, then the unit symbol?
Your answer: 28 V
